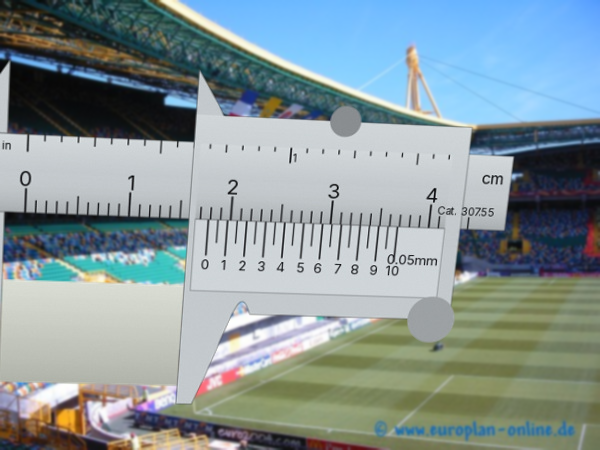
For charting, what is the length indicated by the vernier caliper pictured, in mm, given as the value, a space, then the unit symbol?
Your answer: 17.8 mm
